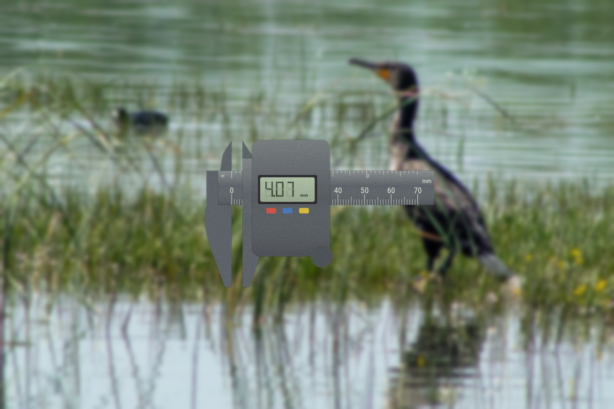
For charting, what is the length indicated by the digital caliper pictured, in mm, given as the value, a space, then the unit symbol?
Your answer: 4.07 mm
